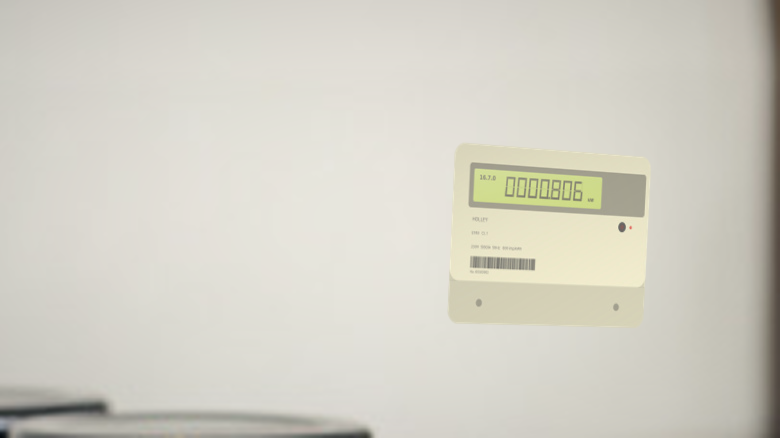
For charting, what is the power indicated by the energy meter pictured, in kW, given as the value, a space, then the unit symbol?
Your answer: 0.806 kW
